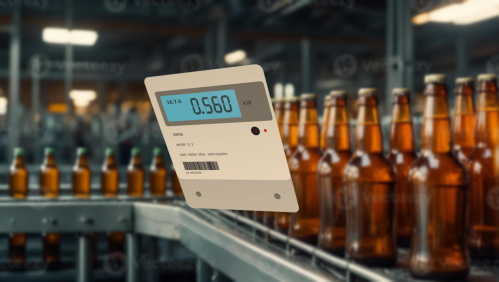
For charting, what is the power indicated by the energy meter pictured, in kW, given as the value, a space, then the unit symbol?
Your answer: 0.560 kW
